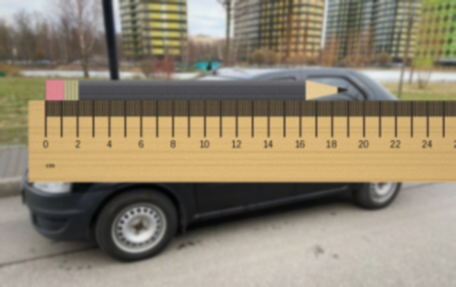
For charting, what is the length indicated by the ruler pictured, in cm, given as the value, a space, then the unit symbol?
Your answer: 19 cm
